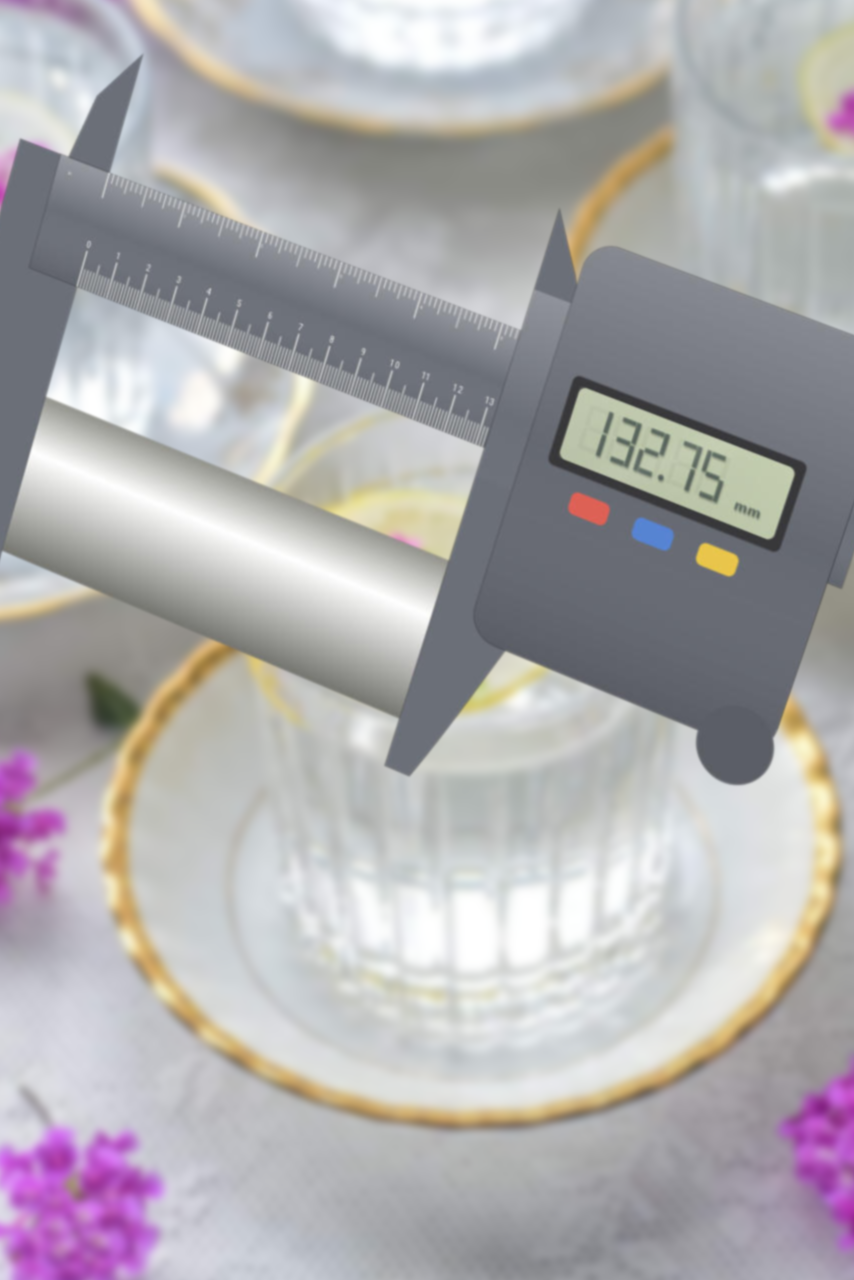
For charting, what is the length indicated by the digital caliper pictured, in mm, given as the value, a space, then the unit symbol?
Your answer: 132.75 mm
